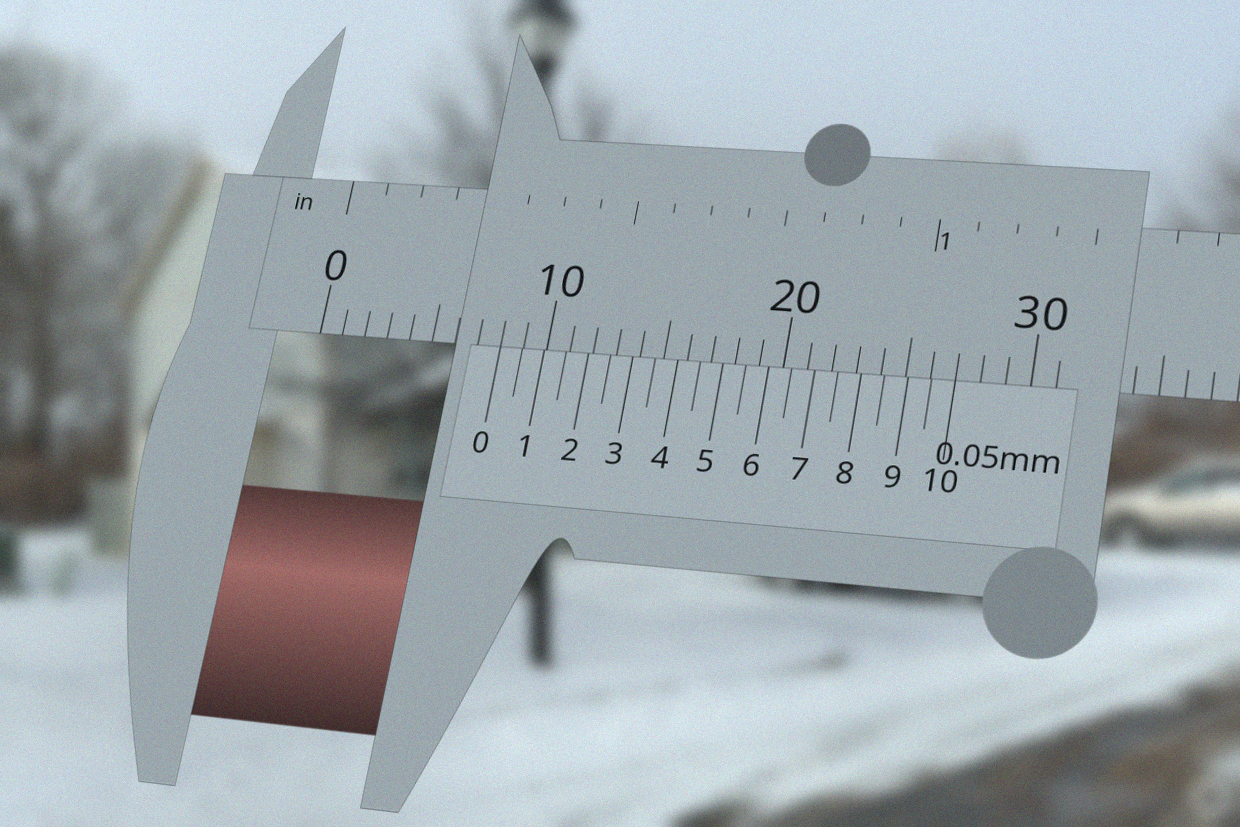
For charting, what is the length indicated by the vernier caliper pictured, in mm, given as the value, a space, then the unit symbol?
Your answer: 8.00 mm
